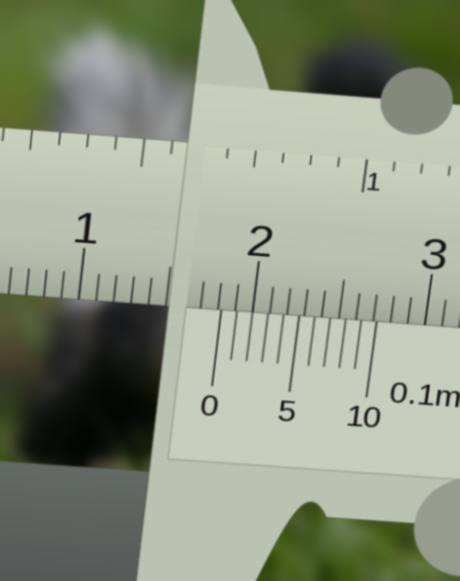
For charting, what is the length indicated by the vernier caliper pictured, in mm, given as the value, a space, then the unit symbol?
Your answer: 18.2 mm
